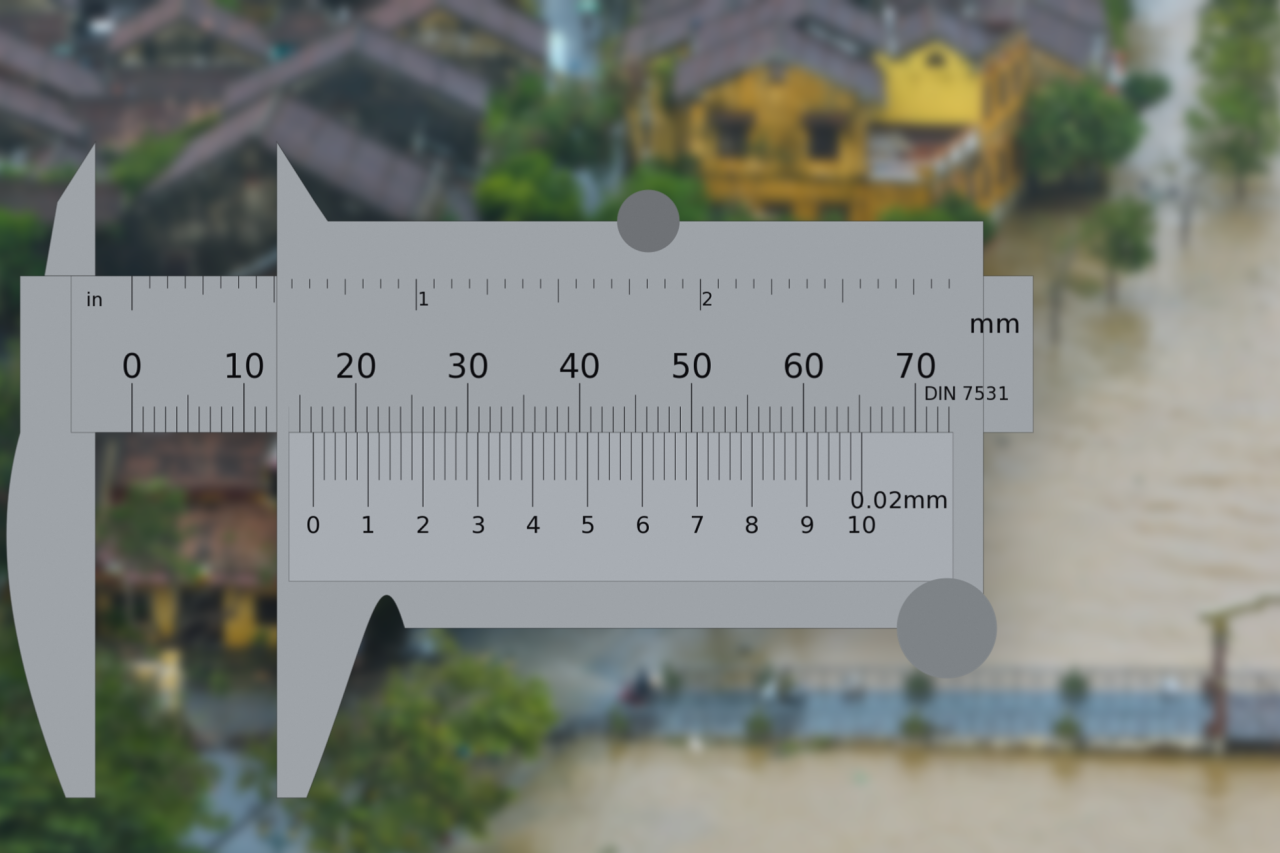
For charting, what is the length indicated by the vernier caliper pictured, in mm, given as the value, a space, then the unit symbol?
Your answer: 16.2 mm
